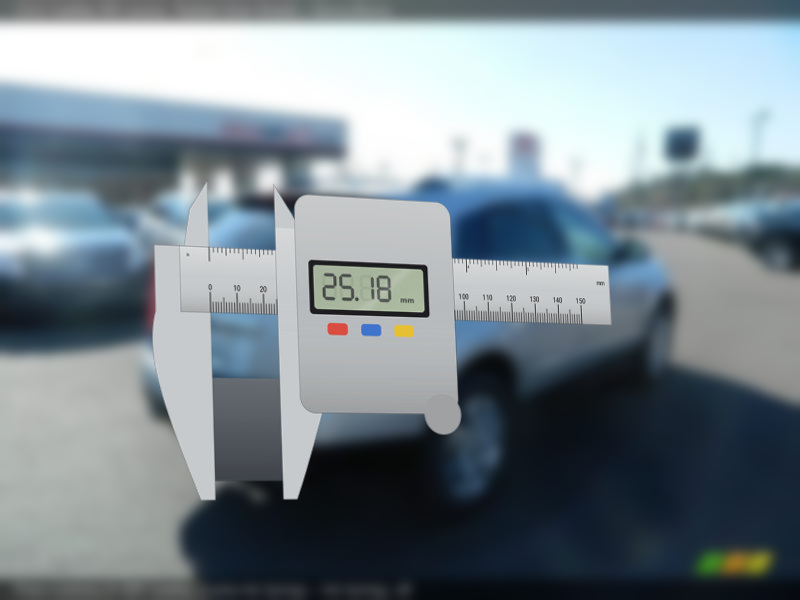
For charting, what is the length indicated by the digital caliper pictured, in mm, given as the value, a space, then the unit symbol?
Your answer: 25.18 mm
